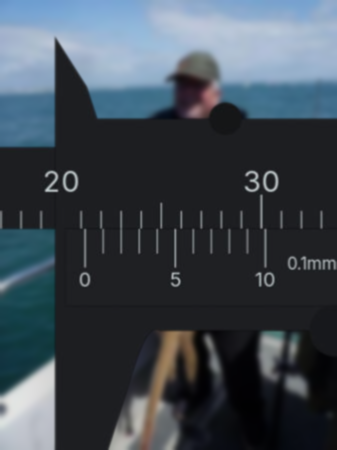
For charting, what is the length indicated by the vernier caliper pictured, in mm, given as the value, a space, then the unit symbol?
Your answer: 21.2 mm
